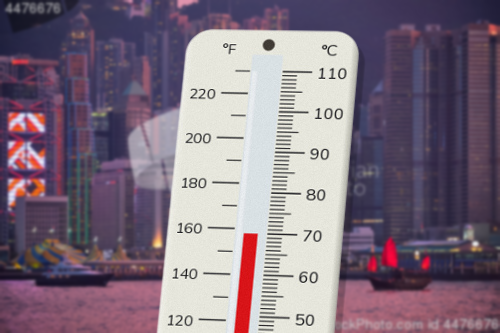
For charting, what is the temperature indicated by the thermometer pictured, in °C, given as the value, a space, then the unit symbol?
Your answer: 70 °C
